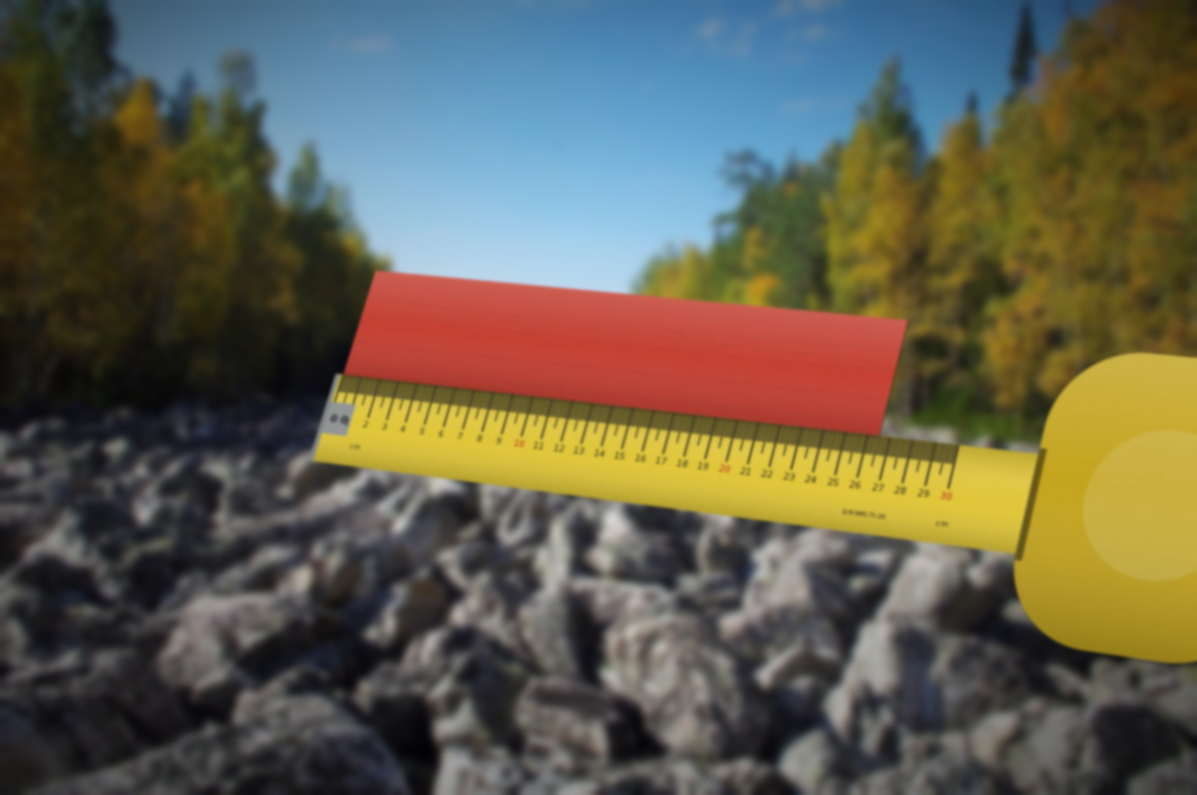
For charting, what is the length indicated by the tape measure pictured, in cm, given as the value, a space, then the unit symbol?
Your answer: 26.5 cm
